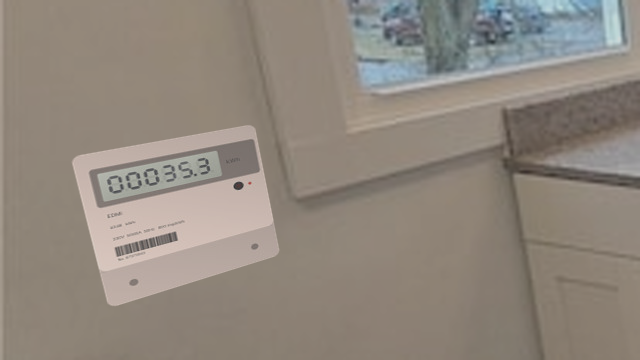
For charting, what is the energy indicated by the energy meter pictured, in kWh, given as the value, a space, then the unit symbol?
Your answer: 35.3 kWh
